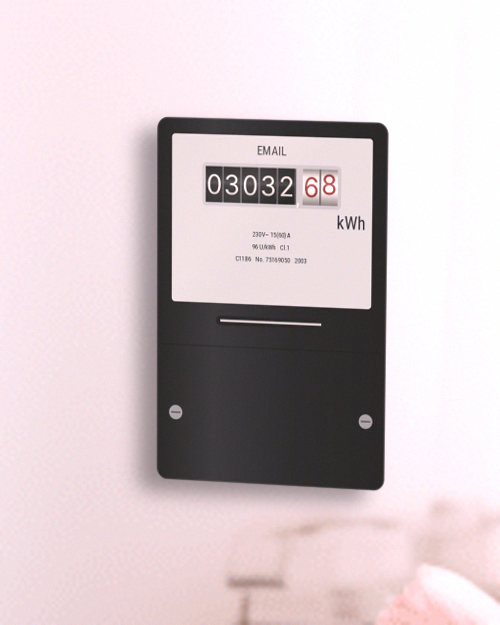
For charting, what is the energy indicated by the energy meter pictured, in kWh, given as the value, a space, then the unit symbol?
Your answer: 3032.68 kWh
